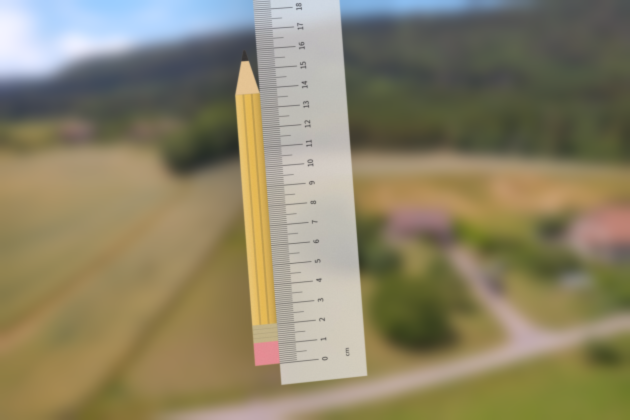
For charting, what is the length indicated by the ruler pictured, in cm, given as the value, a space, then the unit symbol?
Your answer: 16 cm
